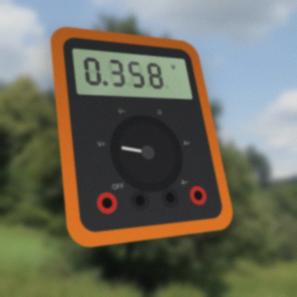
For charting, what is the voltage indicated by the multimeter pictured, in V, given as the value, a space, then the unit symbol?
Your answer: 0.358 V
